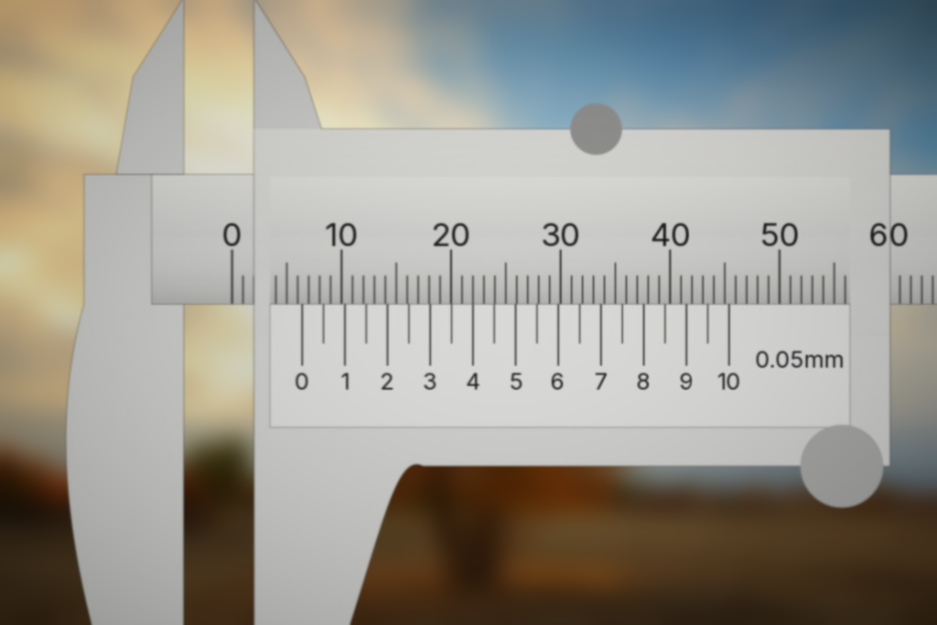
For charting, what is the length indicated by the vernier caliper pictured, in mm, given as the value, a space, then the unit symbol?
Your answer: 6.4 mm
